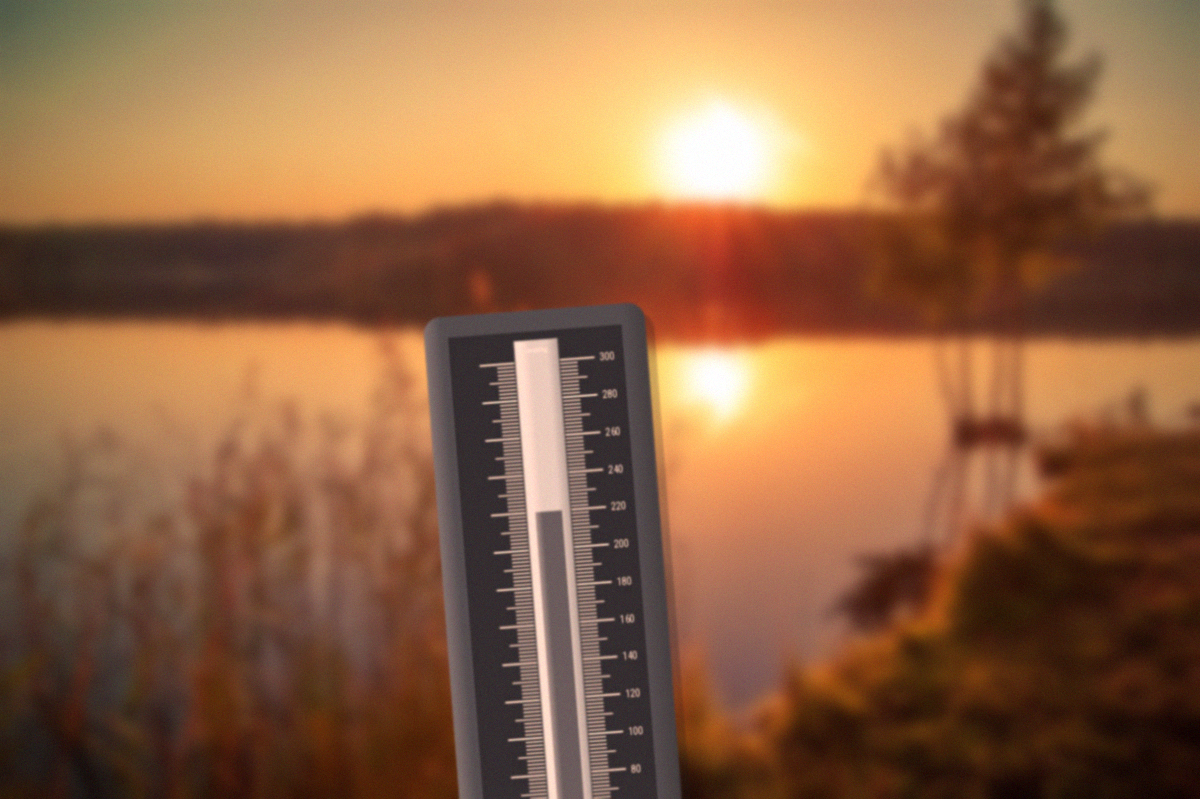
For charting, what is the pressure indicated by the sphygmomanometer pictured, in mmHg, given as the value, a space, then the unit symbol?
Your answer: 220 mmHg
